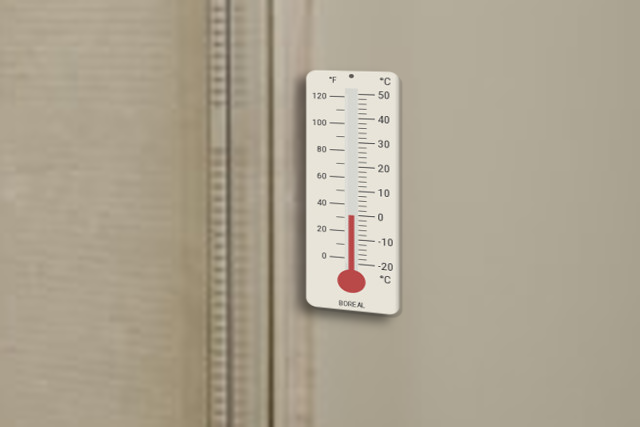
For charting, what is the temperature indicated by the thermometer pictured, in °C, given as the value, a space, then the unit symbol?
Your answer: 0 °C
